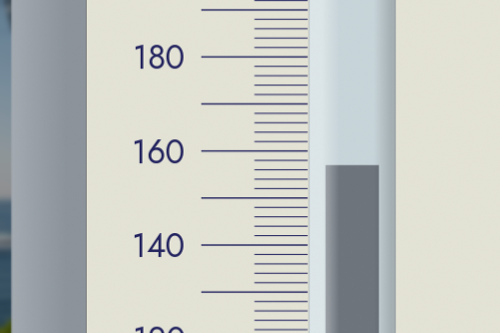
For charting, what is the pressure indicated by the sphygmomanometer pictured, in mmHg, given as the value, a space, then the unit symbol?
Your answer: 157 mmHg
